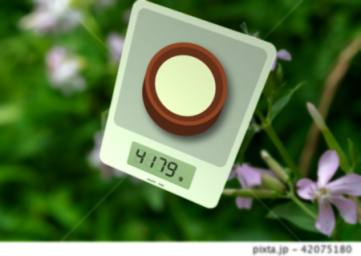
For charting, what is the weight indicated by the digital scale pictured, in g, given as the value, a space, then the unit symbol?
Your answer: 4179 g
